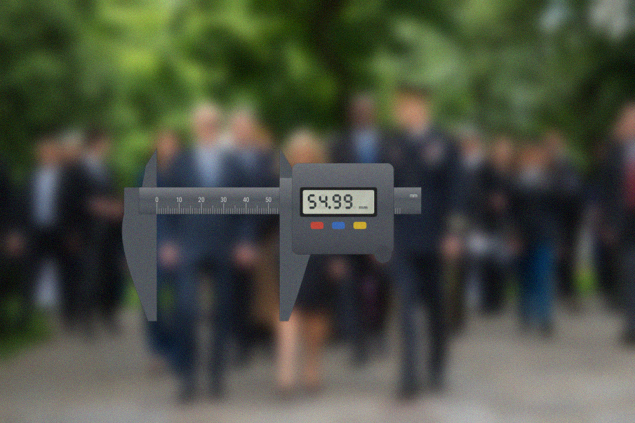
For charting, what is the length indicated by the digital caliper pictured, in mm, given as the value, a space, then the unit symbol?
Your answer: 54.99 mm
